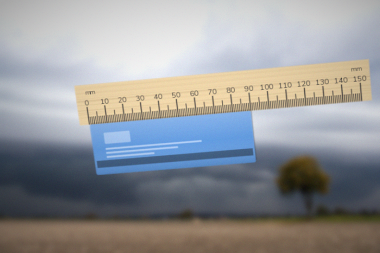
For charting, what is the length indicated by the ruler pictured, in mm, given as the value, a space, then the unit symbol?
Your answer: 90 mm
